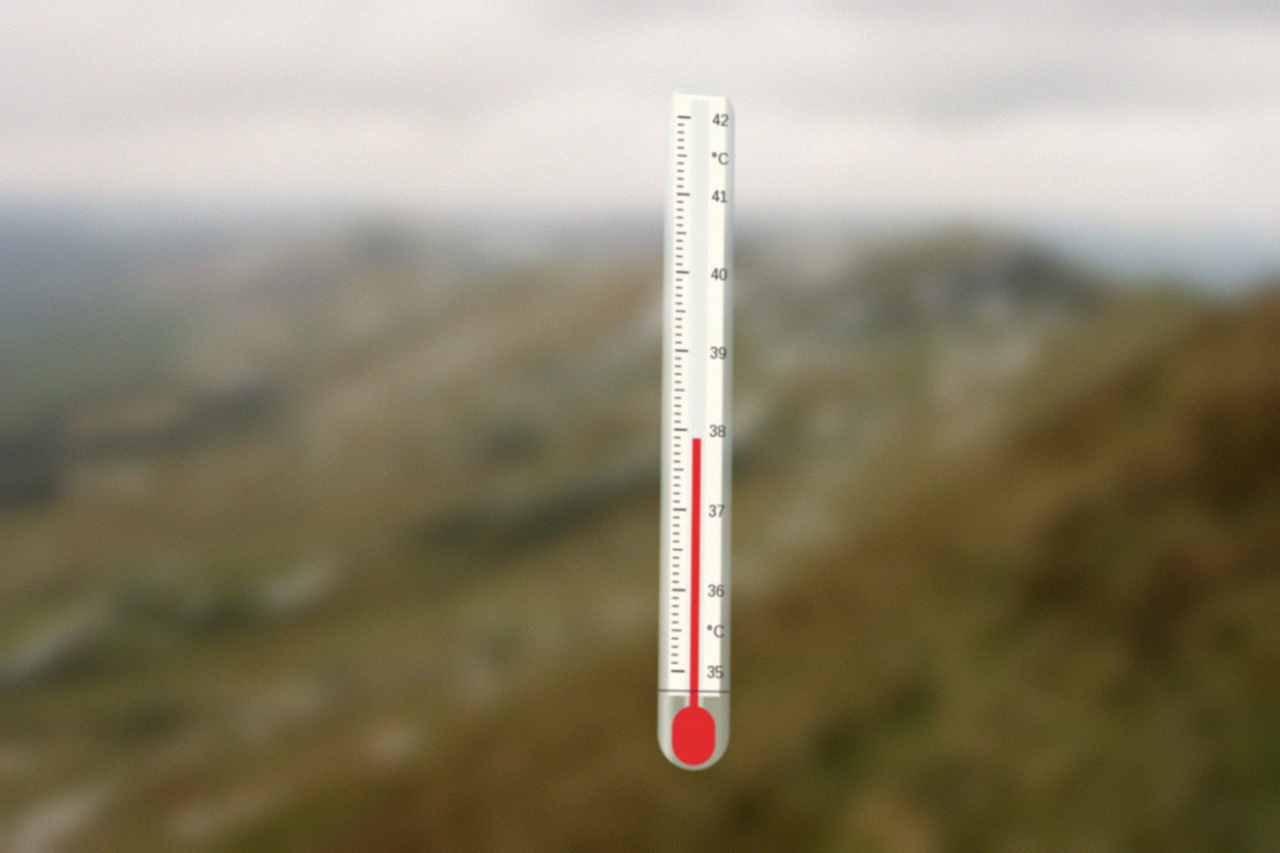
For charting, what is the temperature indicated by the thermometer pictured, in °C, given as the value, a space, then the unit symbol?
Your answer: 37.9 °C
